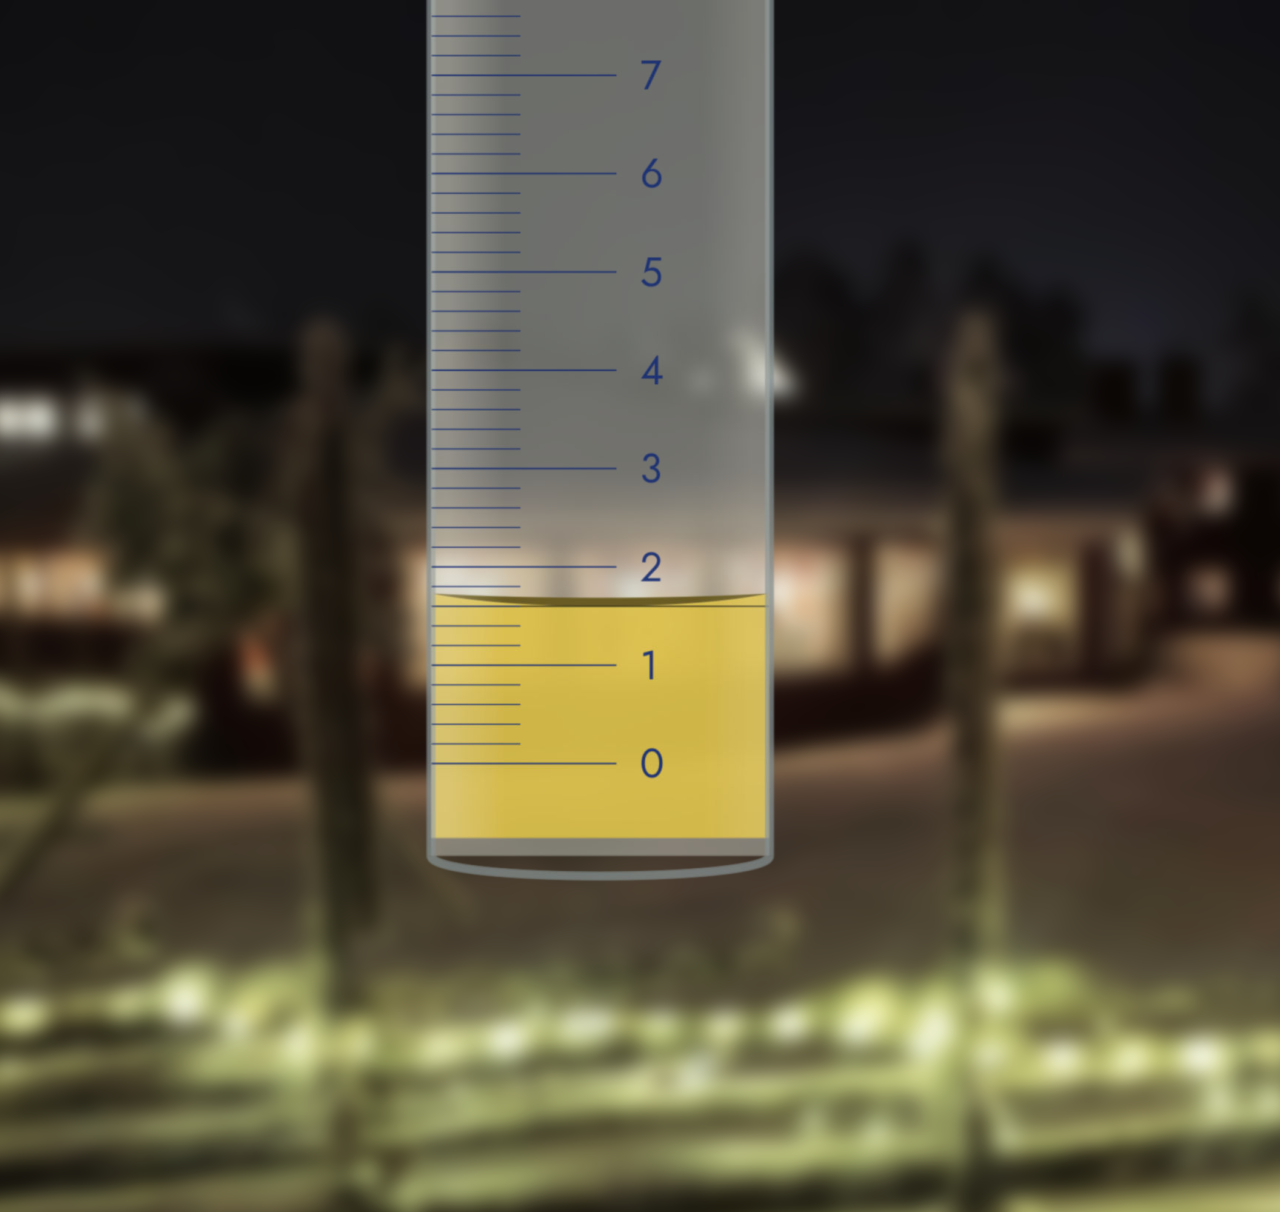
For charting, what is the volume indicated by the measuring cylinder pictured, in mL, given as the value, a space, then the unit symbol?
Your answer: 1.6 mL
